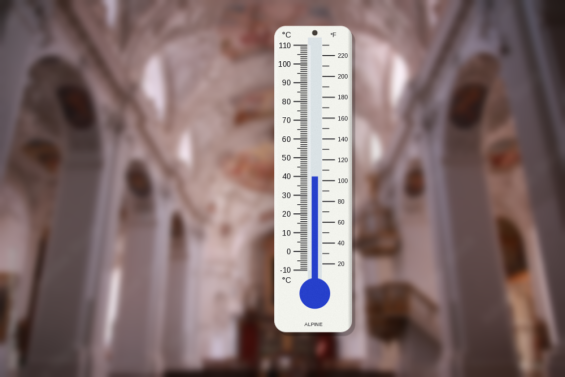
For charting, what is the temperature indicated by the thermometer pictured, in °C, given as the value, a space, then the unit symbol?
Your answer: 40 °C
